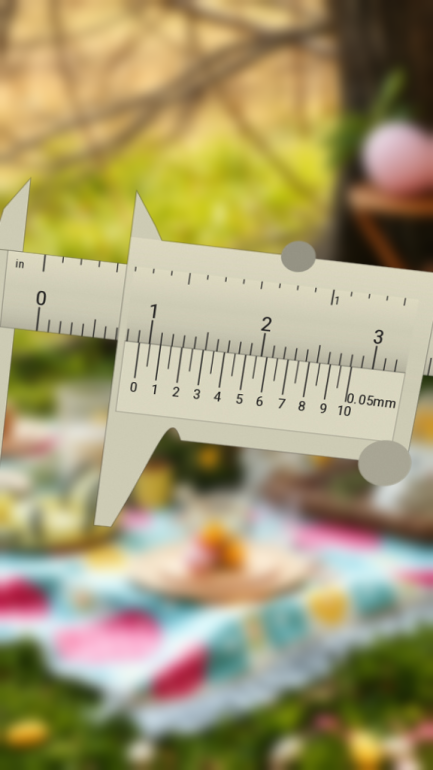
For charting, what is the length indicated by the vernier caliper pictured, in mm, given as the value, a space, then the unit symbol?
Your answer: 9.1 mm
